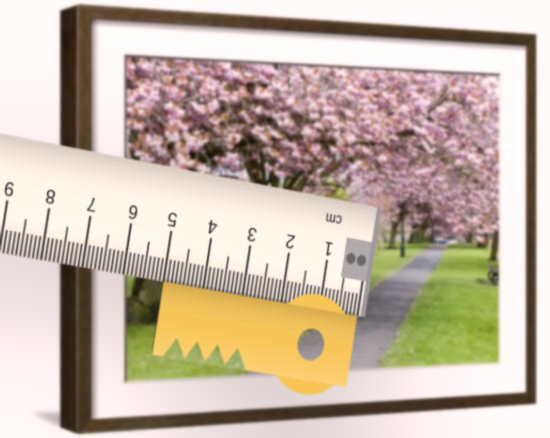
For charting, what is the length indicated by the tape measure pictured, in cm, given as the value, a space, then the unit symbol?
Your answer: 5 cm
